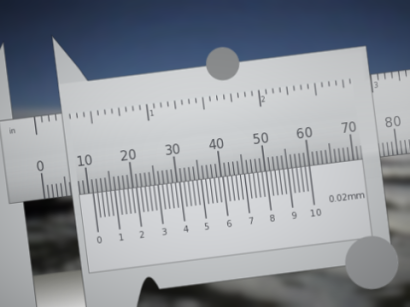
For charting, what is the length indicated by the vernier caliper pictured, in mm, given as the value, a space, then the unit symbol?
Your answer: 11.0 mm
